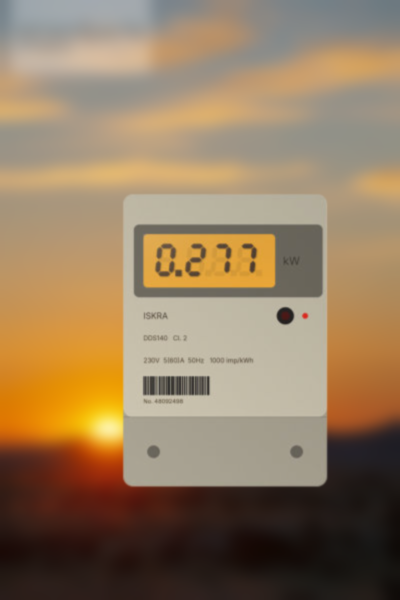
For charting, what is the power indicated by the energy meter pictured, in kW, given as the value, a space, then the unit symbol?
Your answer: 0.277 kW
